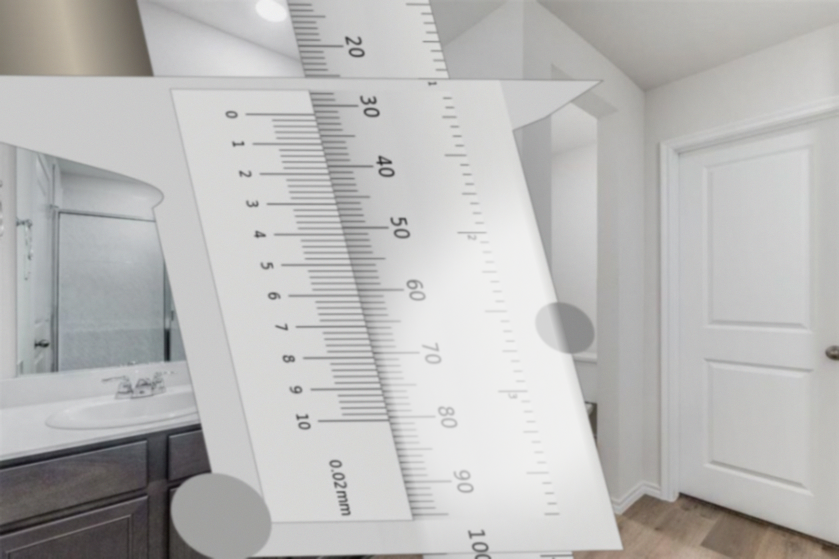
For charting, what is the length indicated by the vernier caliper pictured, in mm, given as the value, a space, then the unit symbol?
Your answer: 31.5 mm
